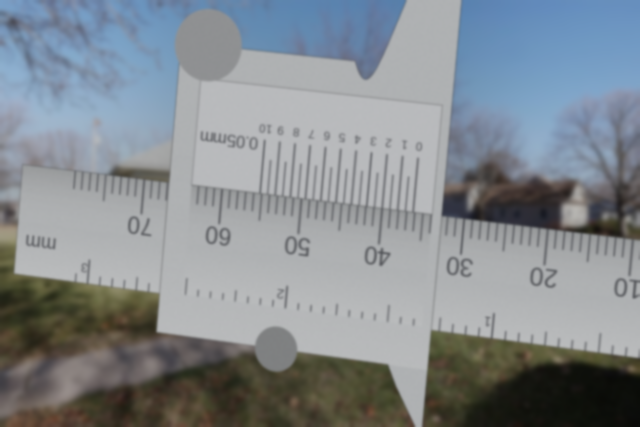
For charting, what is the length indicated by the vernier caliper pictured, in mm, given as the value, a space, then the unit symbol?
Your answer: 36.2 mm
